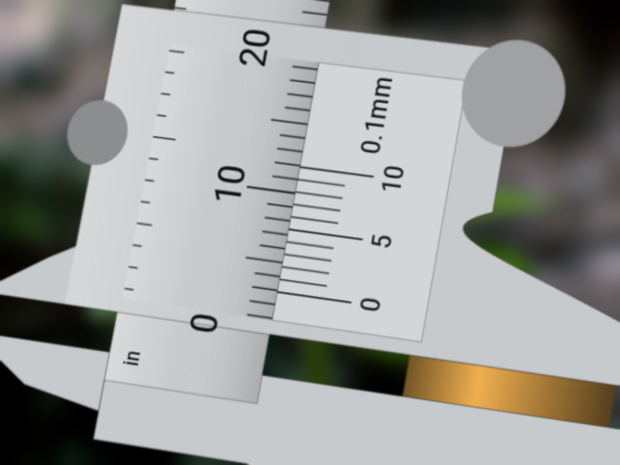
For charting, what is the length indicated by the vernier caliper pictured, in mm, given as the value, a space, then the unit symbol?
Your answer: 2.9 mm
